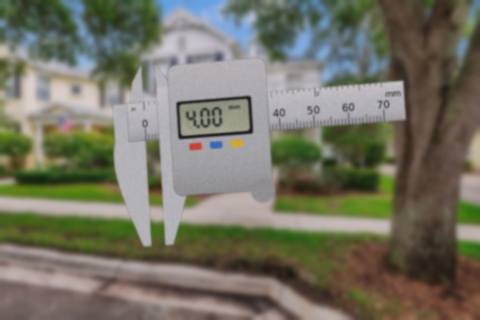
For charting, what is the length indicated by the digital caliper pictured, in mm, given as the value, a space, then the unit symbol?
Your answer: 4.00 mm
